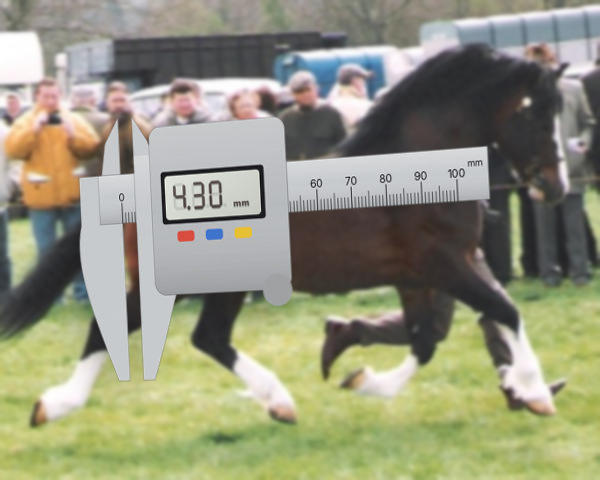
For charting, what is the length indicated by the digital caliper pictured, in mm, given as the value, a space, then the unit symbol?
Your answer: 4.30 mm
